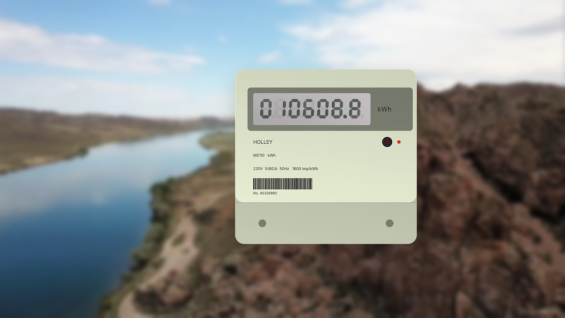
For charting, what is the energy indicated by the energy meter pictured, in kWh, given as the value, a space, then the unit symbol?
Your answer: 10608.8 kWh
